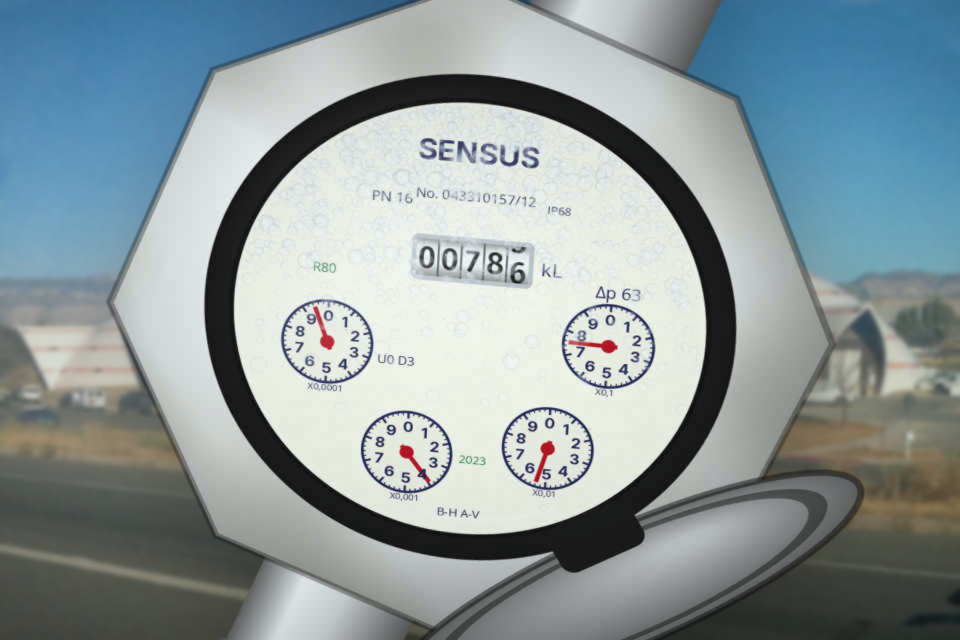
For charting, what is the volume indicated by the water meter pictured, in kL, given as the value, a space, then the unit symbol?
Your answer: 785.7539 kL
